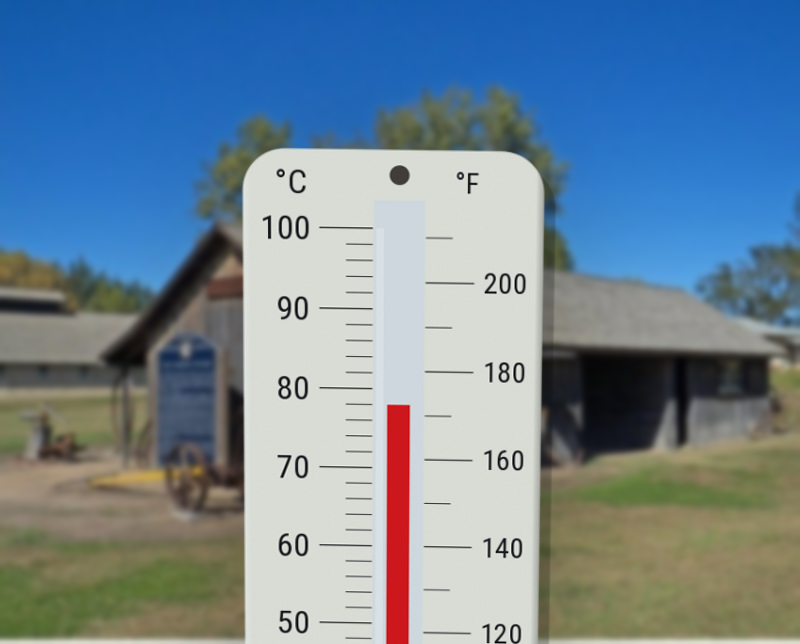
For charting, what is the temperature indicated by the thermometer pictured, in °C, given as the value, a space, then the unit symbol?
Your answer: 78 °C
